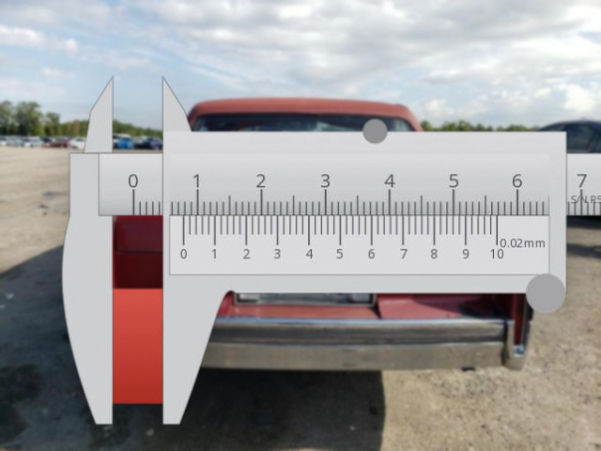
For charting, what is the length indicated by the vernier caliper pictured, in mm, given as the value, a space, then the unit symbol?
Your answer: 7.8 mm
